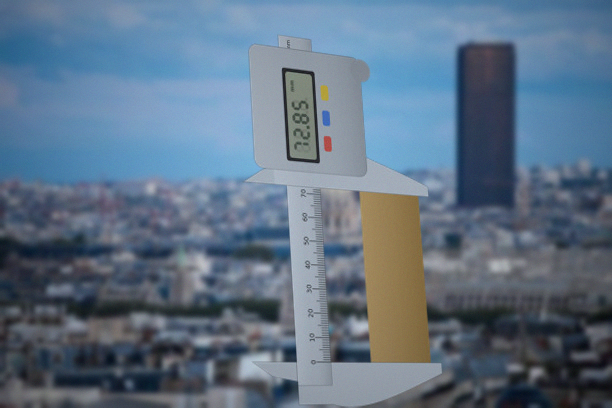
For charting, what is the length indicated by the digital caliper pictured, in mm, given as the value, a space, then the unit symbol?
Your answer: 72.85 mm
